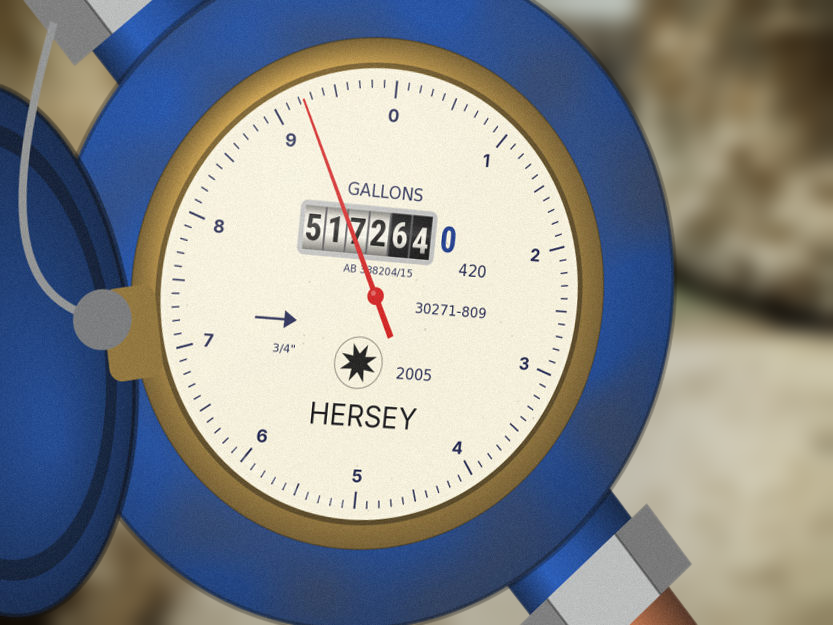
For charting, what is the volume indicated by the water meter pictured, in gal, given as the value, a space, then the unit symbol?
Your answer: 5172639.2 gal
